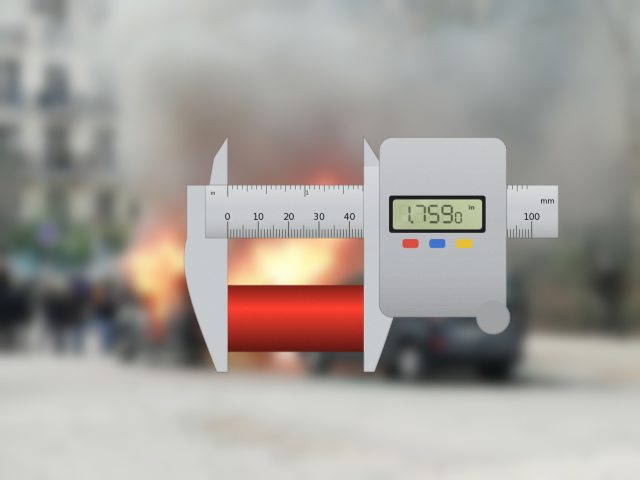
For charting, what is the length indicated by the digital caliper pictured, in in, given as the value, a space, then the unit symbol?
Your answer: 1.7590 in
